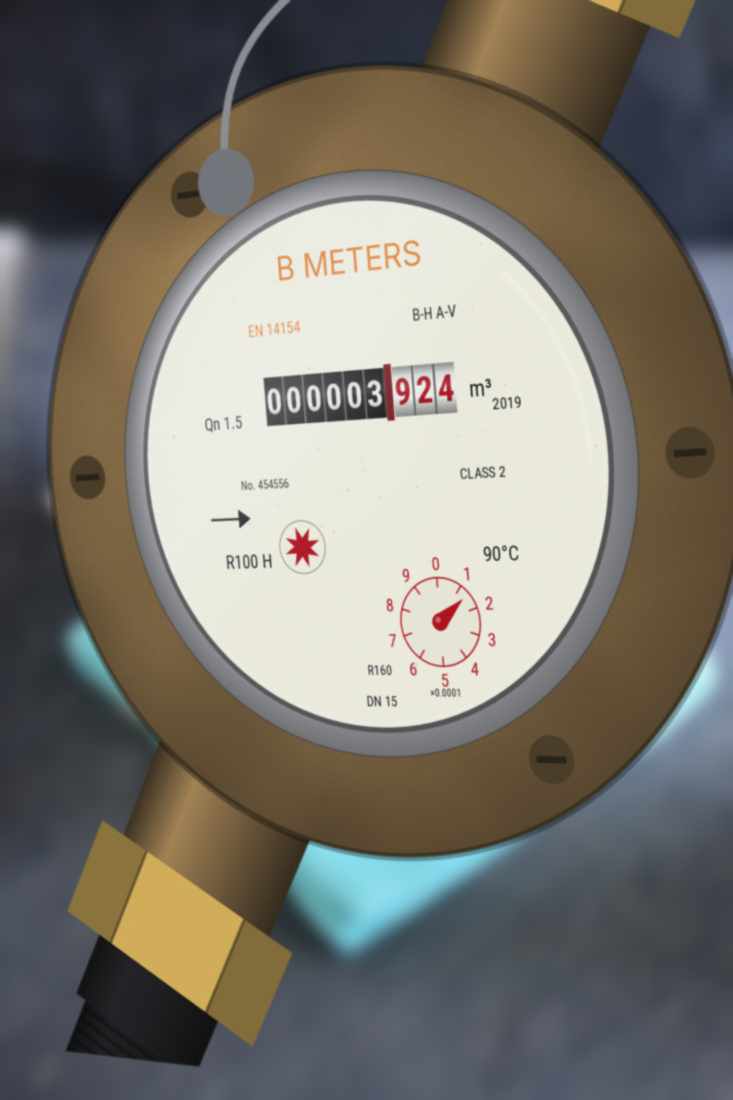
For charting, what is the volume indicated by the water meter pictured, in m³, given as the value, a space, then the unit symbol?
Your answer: 3.9241 m³
